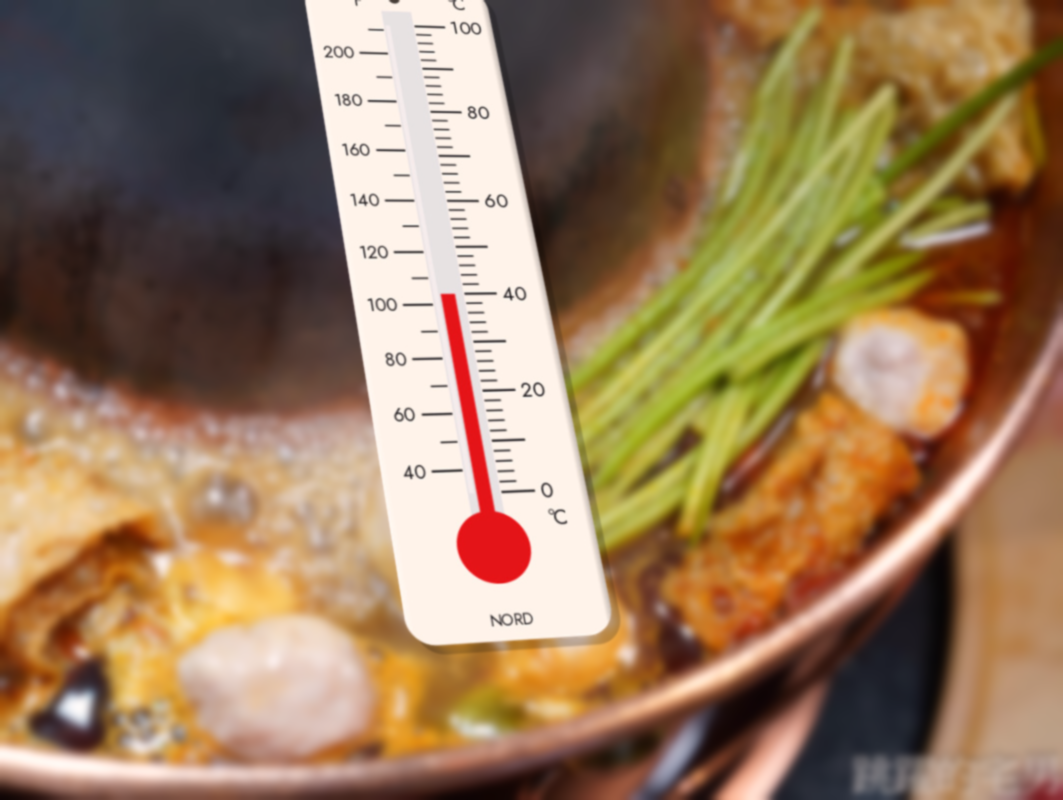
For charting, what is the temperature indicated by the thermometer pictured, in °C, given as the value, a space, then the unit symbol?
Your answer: 40 °C
